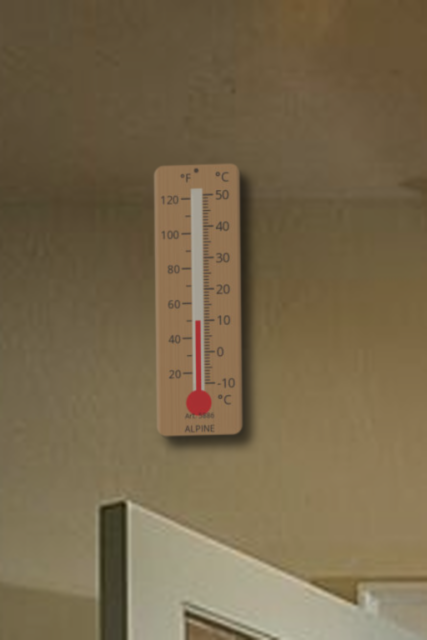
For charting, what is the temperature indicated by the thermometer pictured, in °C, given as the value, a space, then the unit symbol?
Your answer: 10 °C
